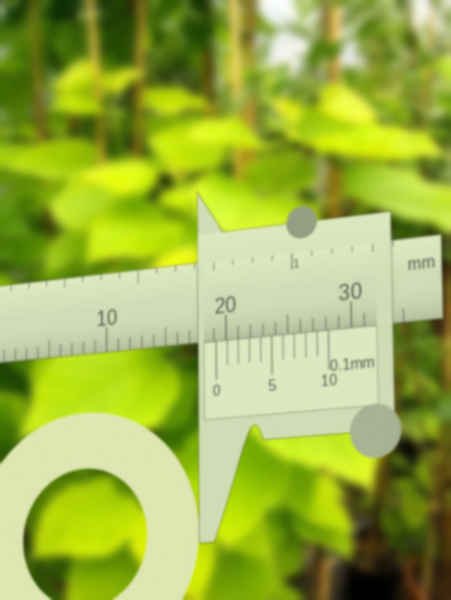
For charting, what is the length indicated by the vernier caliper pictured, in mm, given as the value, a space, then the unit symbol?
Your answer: 19.2 mm
